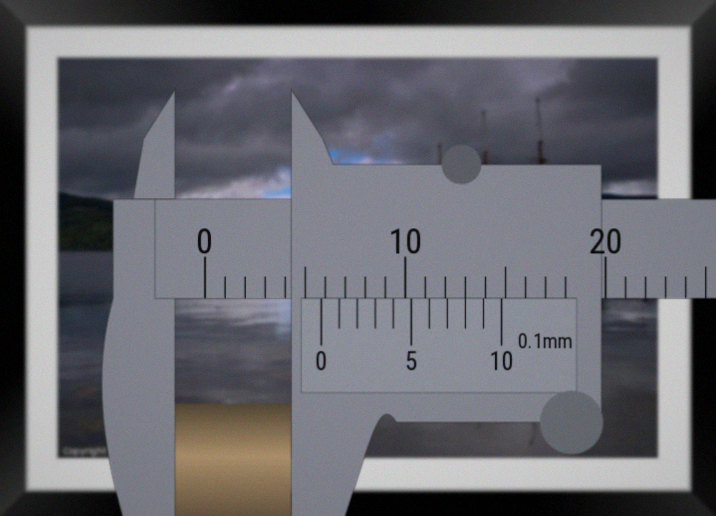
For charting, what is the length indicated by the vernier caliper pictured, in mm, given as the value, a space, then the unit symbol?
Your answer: 5.8 mm
